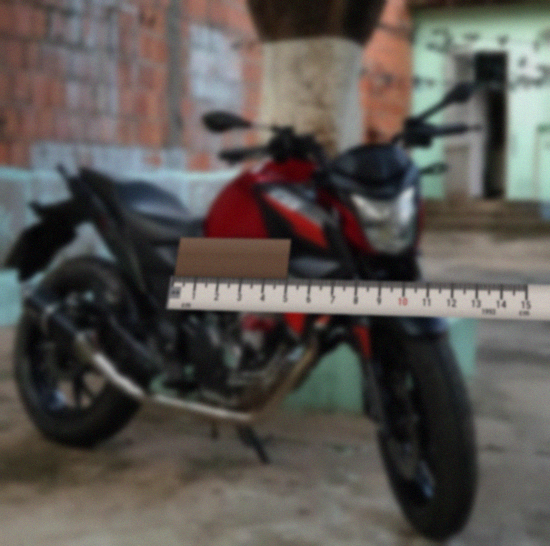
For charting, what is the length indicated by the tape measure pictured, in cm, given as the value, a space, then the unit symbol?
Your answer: 5 cm
